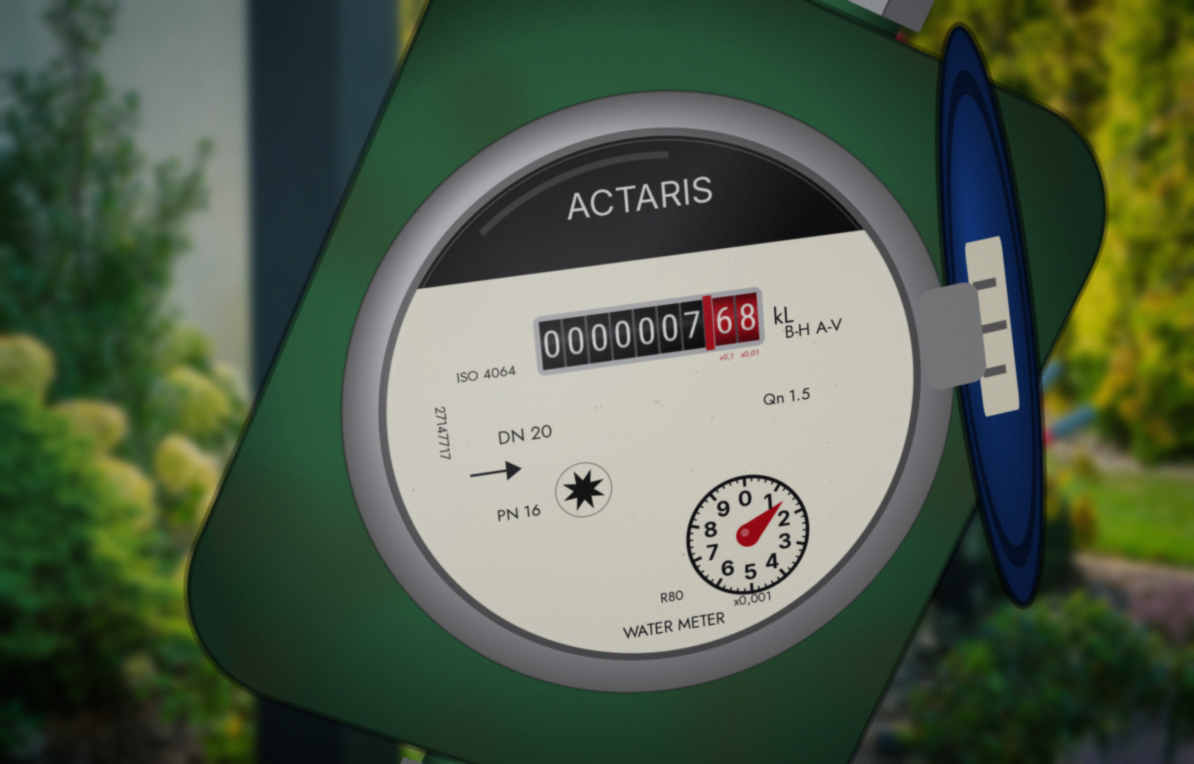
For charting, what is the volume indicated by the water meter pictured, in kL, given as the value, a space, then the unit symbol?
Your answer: 7.681 kL
